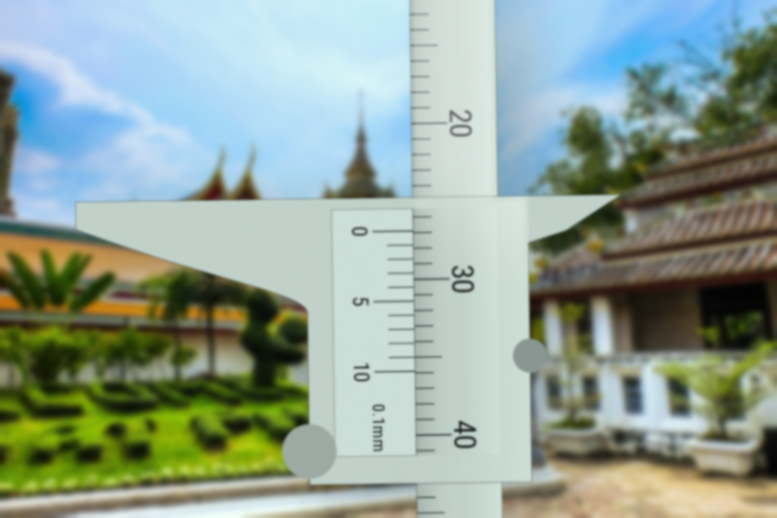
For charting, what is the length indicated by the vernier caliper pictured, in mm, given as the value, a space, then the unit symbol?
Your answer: 26.9 mm
